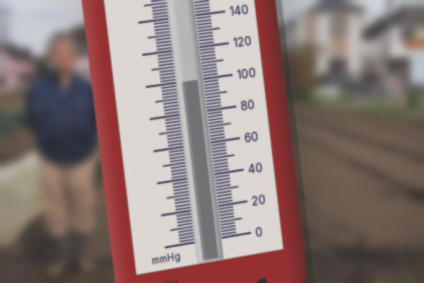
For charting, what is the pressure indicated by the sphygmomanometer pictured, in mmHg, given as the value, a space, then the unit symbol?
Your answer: 100 mmHg
